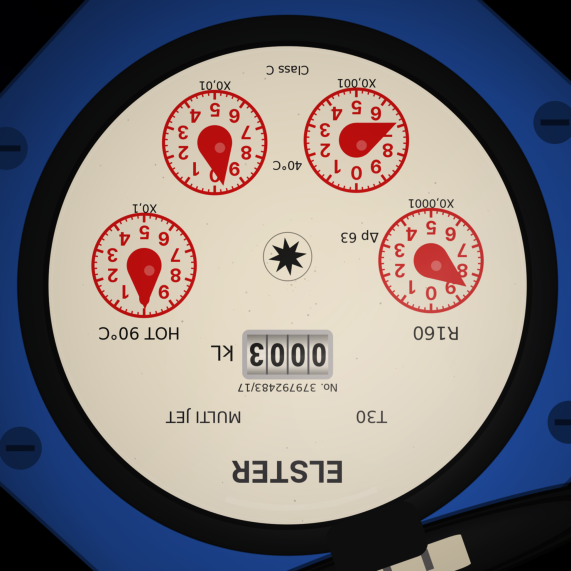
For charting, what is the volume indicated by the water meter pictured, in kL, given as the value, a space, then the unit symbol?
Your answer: 2.9968 kL
